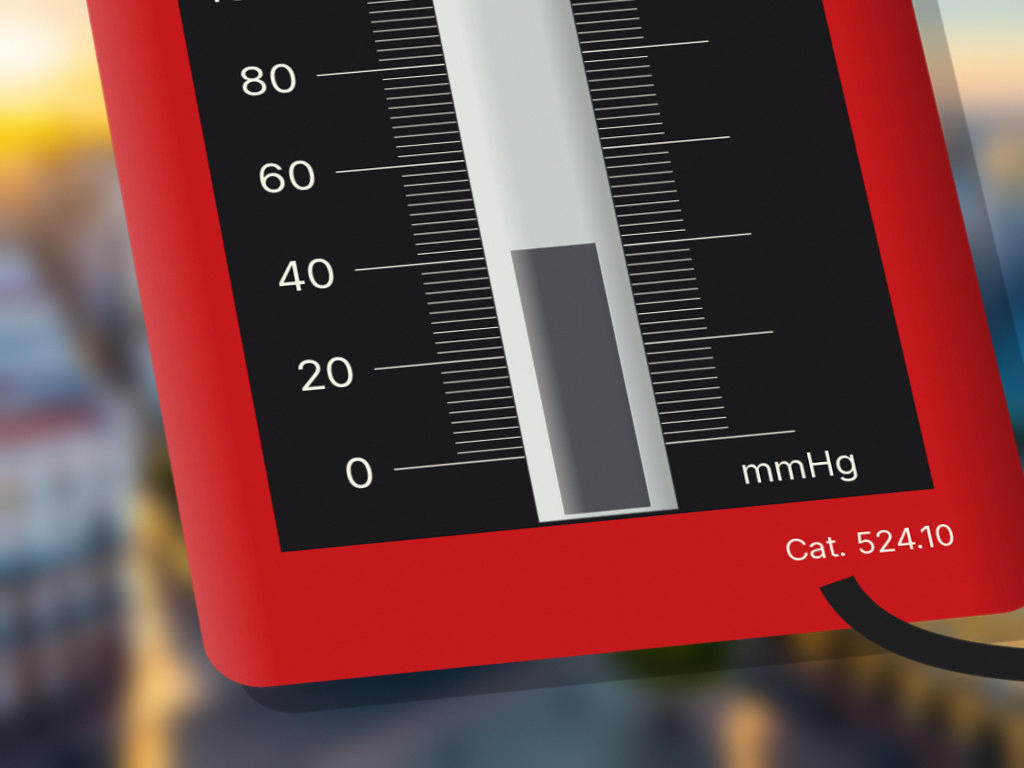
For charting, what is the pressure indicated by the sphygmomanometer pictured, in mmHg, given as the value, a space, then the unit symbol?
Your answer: 41 mmHg
